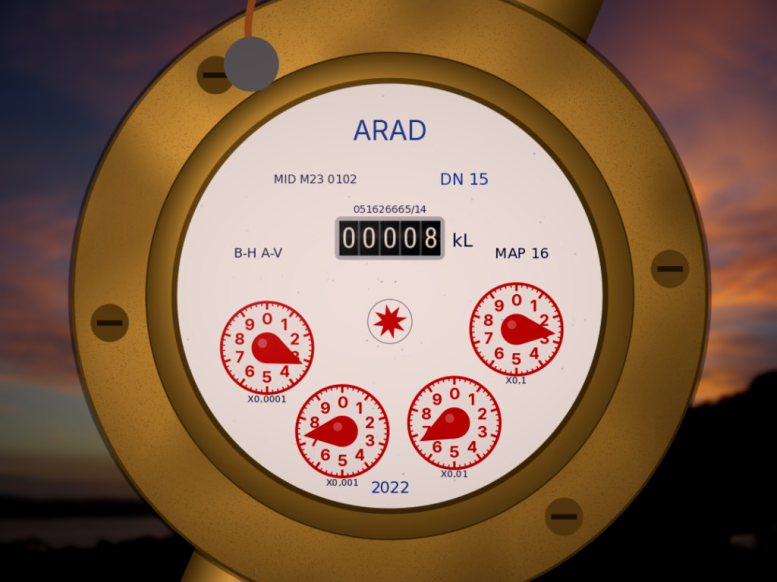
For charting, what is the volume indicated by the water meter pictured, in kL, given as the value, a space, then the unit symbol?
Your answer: 8.2673 kL
